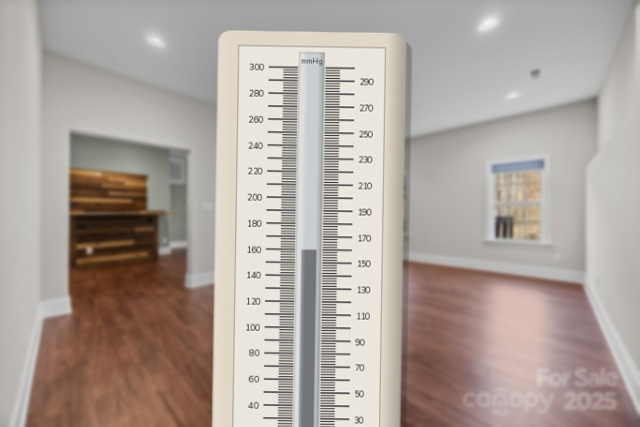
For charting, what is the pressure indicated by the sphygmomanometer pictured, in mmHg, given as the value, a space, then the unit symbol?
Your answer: 160 mmHg
